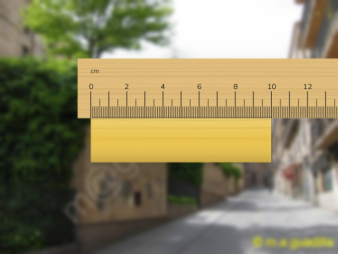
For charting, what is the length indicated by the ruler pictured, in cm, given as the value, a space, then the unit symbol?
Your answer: 10 cm
